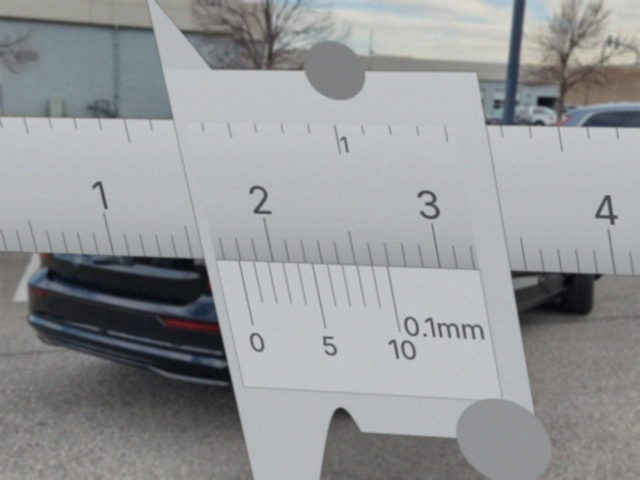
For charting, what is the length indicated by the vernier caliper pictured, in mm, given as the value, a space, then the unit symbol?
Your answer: 17.9 mm
